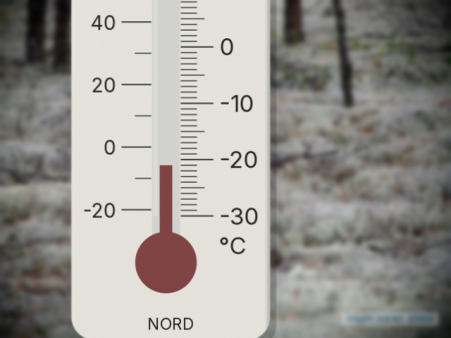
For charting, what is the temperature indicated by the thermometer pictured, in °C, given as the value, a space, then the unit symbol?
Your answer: -21 °C
